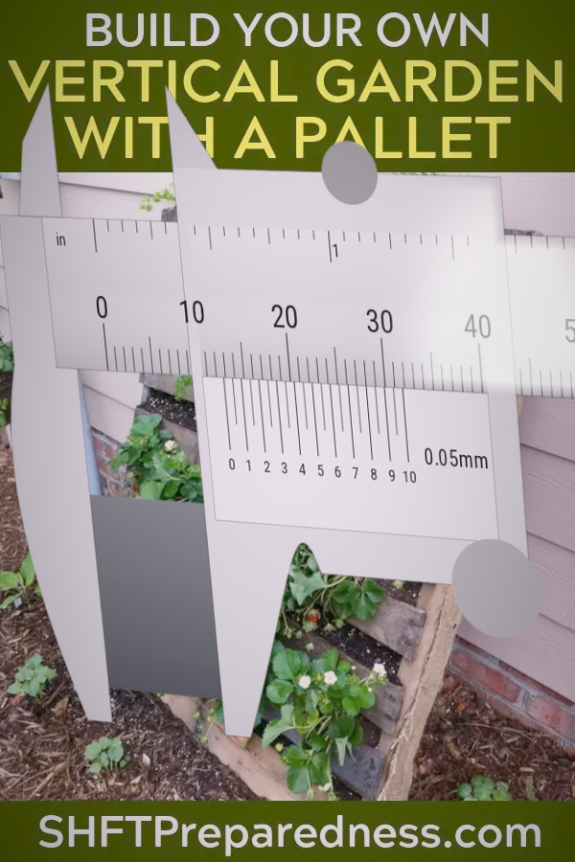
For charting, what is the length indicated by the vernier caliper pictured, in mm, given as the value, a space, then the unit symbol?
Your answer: 12.8 mm
